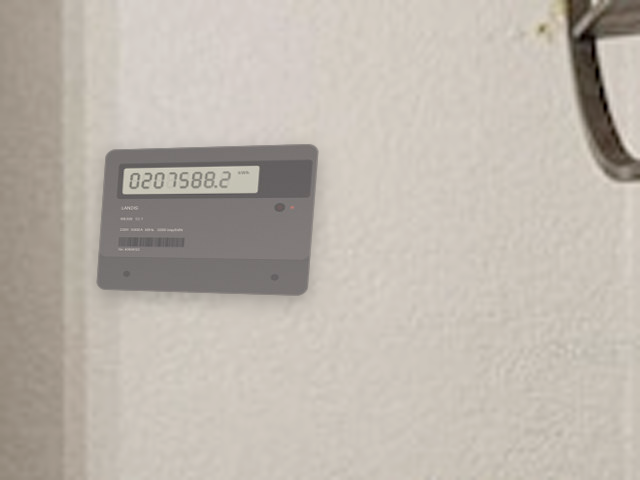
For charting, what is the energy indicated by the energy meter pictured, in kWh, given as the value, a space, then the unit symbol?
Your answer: 207588.2 kWh
